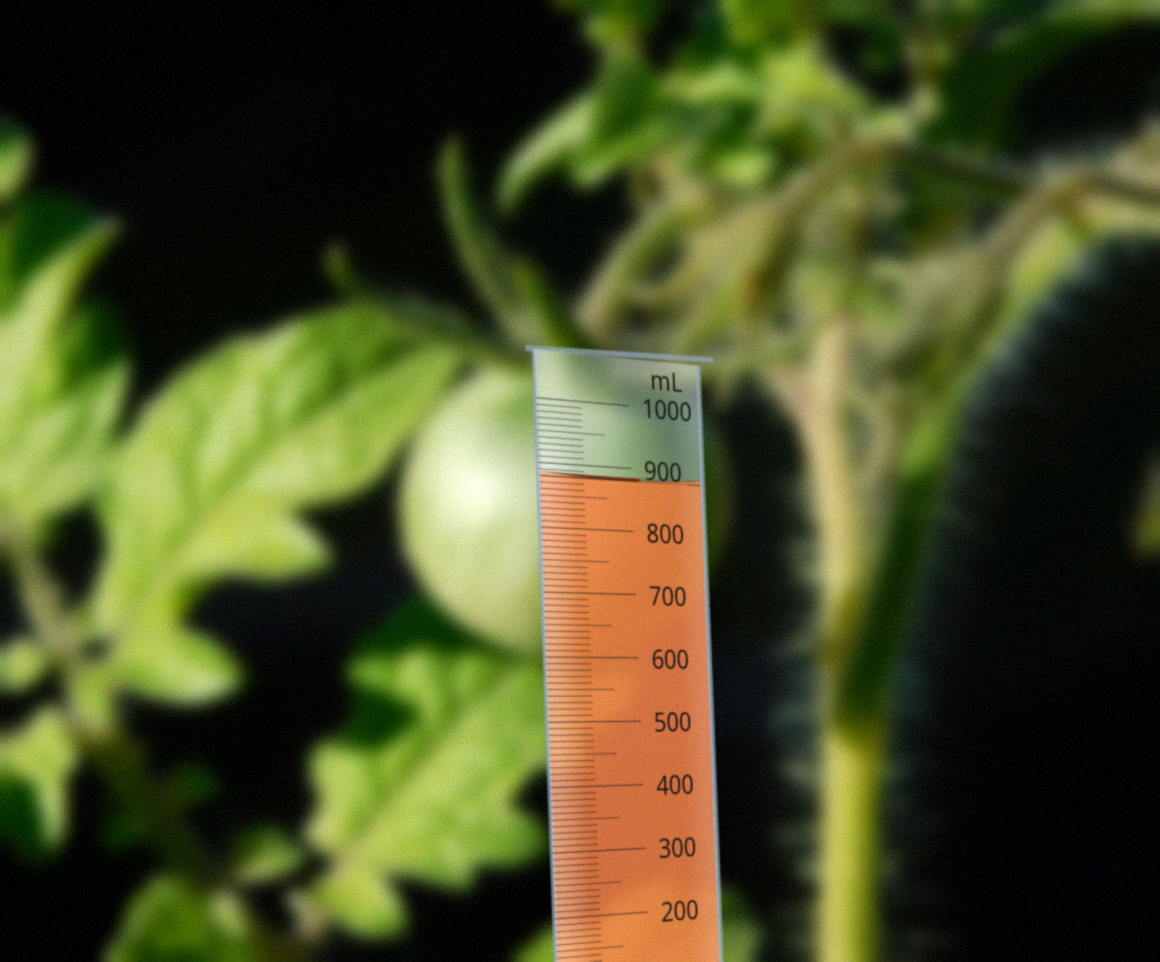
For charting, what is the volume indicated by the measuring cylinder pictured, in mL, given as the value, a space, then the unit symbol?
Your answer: 880 mL
